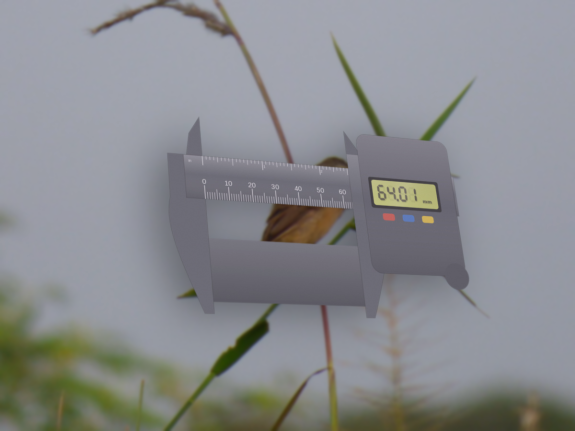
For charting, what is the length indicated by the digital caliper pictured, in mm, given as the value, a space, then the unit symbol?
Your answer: 64.01 mm
